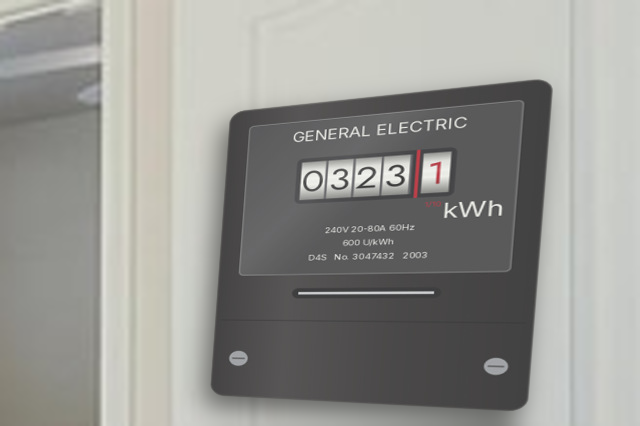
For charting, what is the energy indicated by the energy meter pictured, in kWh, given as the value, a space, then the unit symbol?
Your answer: 323.1 kWh
